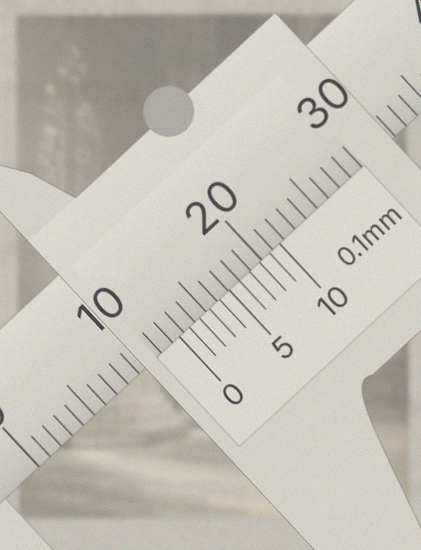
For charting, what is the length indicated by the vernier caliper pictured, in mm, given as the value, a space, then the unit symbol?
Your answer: 12.6 mm
